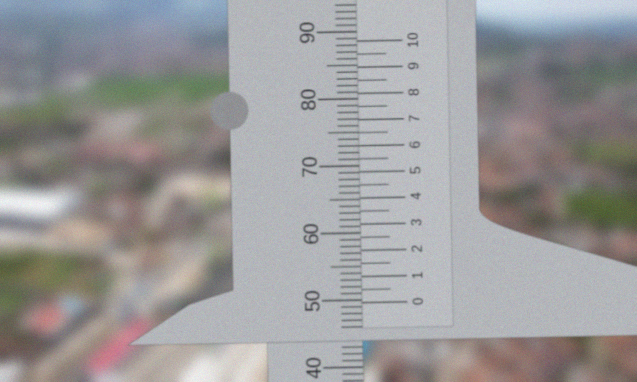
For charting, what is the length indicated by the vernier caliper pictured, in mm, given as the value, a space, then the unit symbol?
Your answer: 49.6 mm
